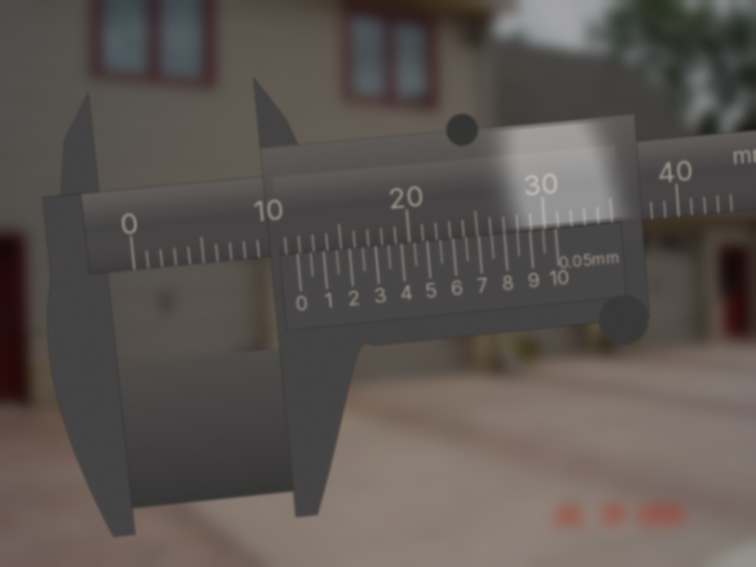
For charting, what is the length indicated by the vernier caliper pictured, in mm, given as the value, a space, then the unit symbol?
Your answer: 11.8 mm
